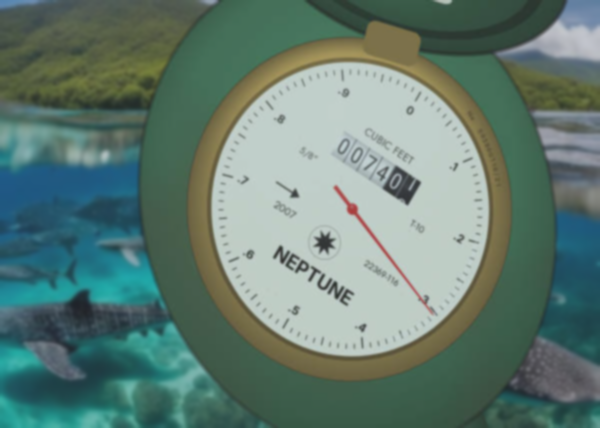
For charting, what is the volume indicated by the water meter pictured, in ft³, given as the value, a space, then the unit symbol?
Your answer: 7401.30 ft³
